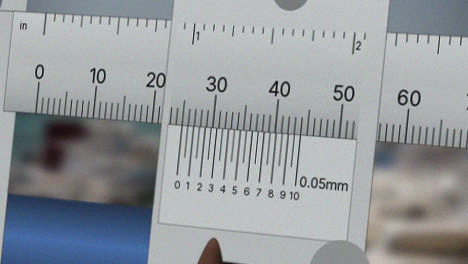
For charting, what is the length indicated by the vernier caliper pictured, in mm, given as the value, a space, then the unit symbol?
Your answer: 25.0 mm
